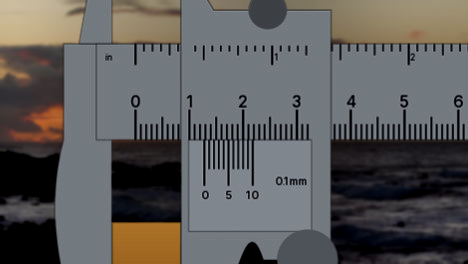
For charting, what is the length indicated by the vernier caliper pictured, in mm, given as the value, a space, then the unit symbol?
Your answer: 12.8 mm
